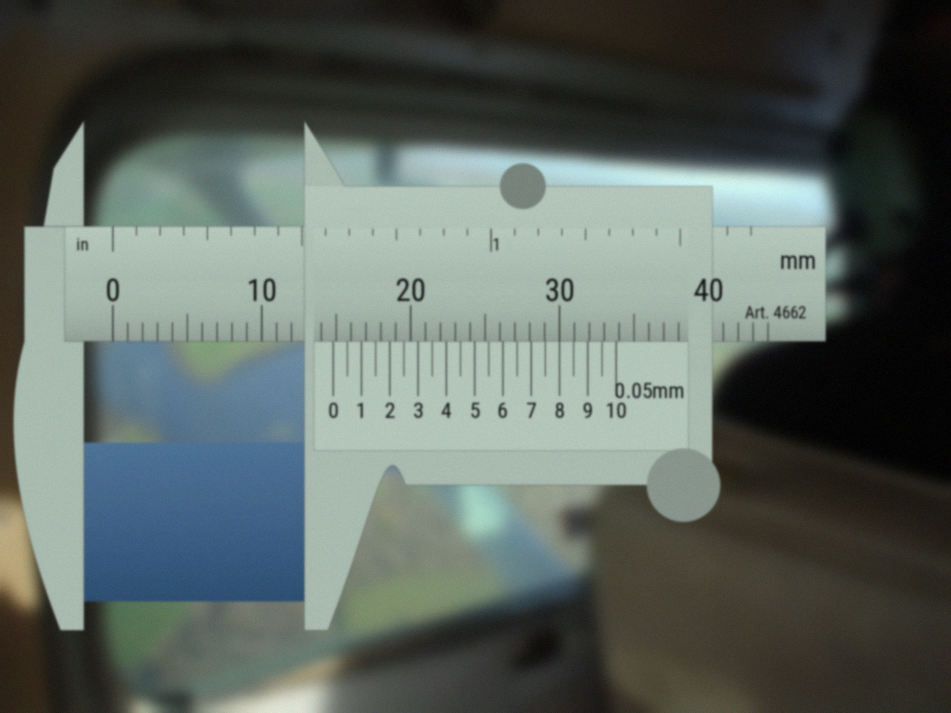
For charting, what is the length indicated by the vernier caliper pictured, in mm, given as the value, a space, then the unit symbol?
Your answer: 14.8 mm
